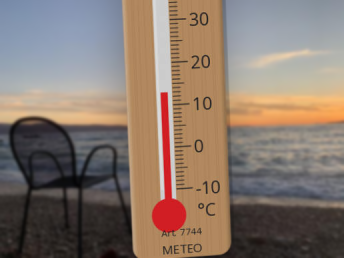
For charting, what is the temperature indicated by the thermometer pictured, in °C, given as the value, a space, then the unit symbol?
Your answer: 13 °C
